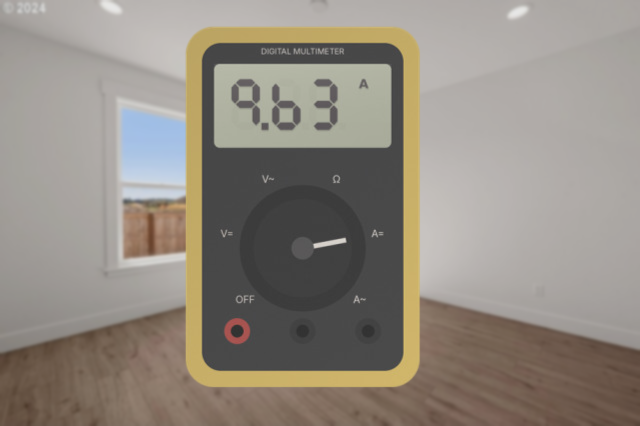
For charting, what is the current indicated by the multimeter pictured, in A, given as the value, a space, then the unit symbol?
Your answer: 9.63 A
